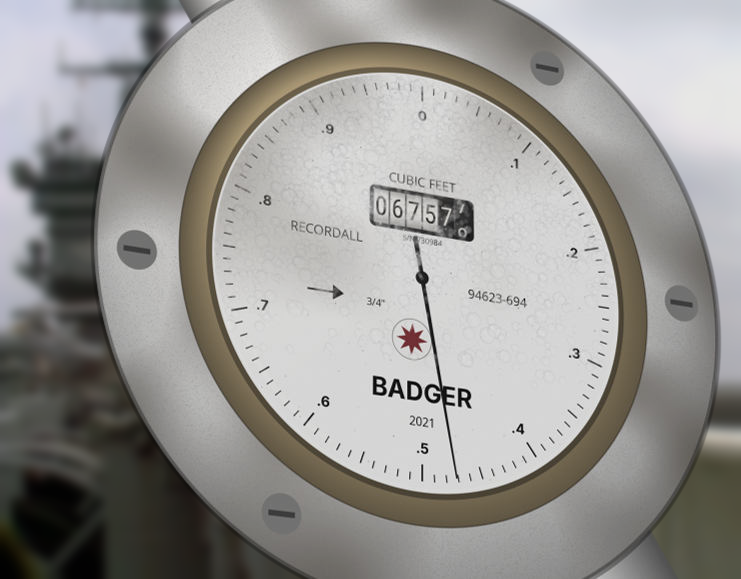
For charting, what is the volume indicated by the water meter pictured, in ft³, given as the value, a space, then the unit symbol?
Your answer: 67577.47 ft³
